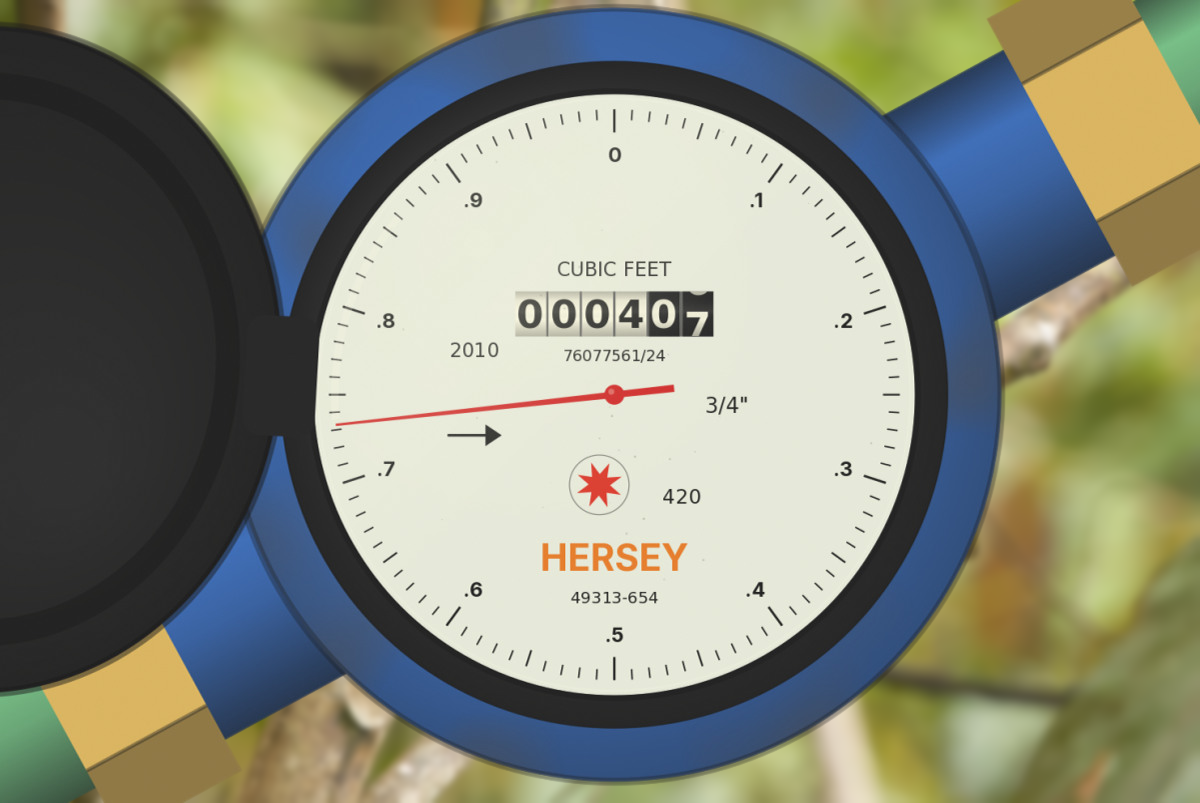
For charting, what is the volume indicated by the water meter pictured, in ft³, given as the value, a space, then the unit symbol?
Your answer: 406.73 ft³
